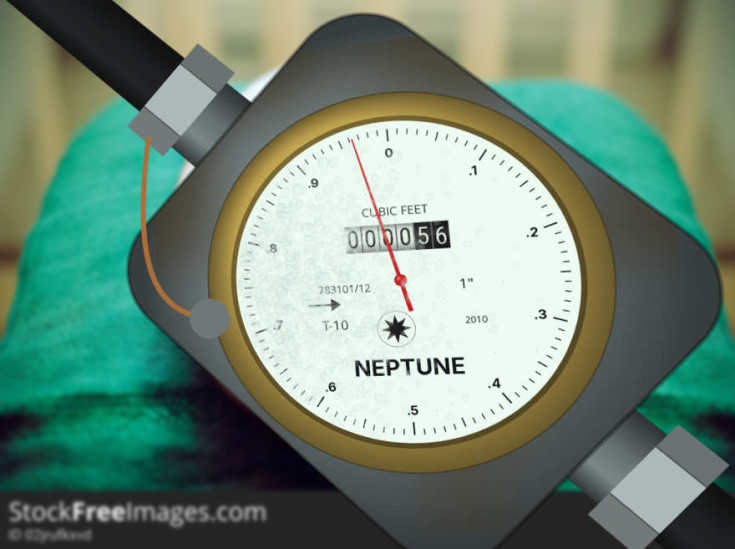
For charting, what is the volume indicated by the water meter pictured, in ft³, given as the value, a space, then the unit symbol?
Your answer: 55.96 ft³
